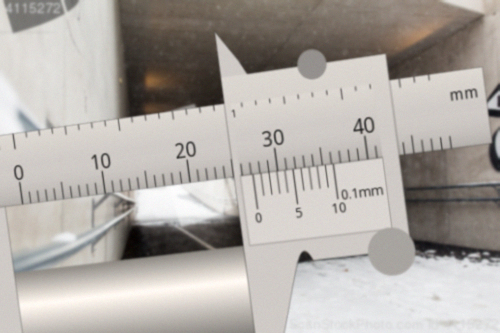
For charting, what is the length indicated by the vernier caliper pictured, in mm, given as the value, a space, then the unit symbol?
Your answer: 27.2 mm
